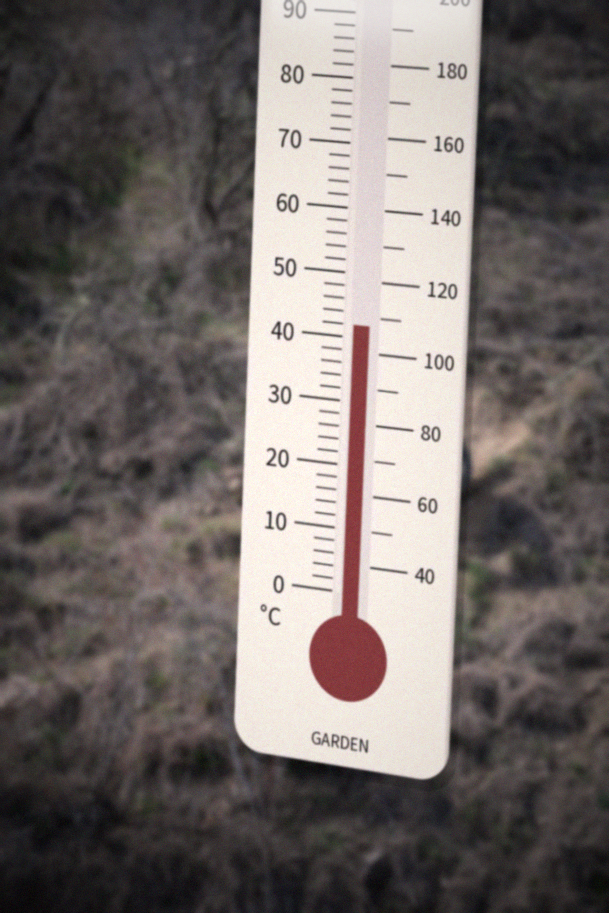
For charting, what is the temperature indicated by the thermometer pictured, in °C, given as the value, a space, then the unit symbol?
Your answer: 42 °C
